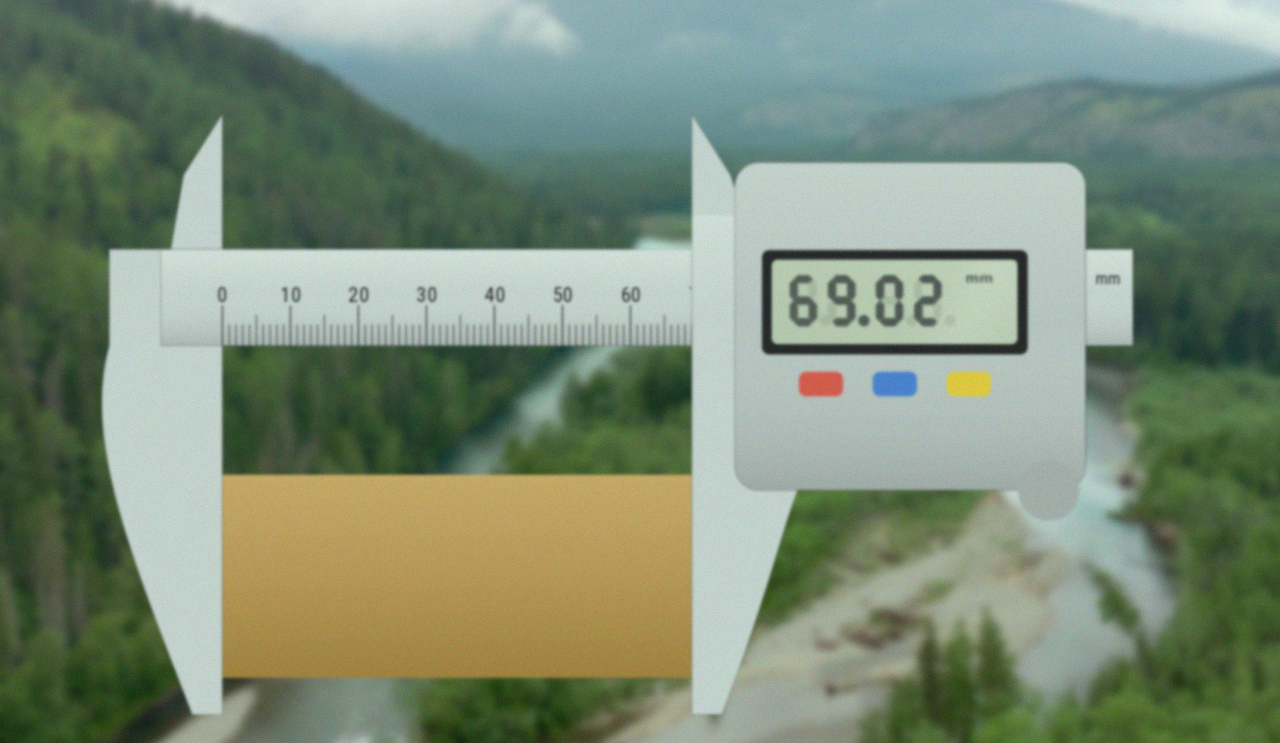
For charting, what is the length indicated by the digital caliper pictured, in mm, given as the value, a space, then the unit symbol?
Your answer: 69.02 mm
